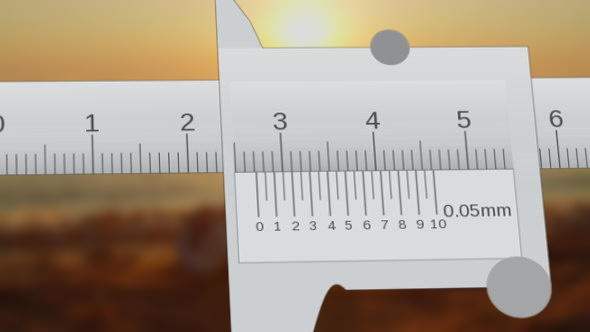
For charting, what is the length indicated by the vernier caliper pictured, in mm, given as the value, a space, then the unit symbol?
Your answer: 27.2 mm
